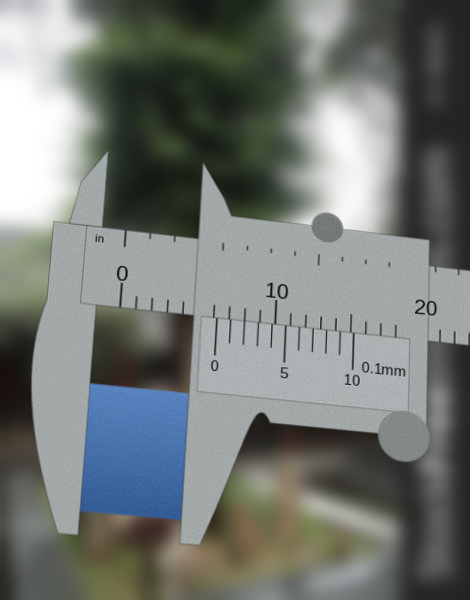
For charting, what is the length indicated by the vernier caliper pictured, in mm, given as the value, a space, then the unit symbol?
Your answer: 6.2 mm
